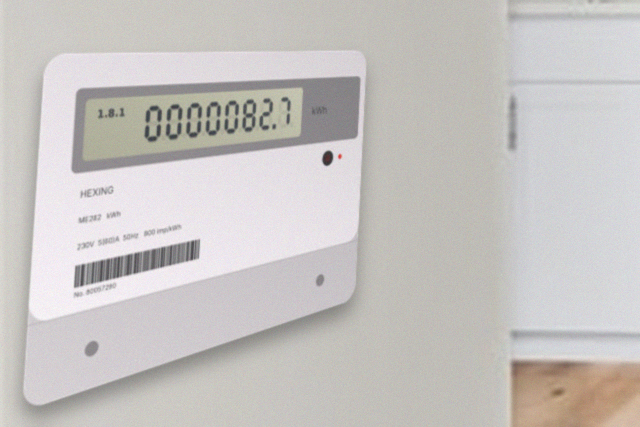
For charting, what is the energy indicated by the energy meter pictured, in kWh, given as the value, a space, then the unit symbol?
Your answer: 82.7 kWh
